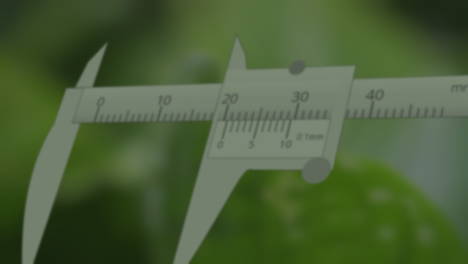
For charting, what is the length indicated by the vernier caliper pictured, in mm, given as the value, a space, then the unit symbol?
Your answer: 20.5 mm
